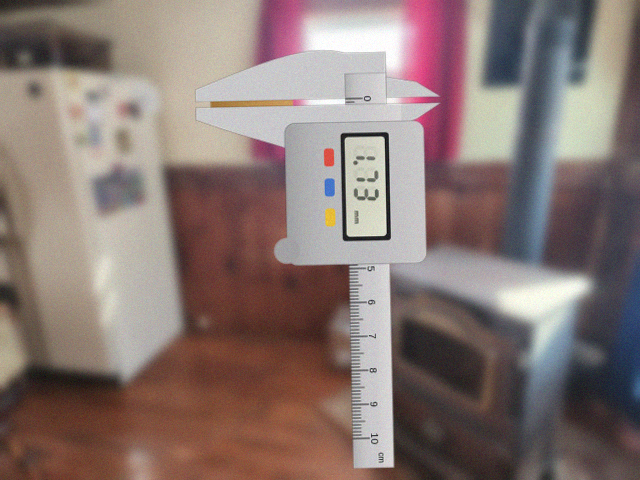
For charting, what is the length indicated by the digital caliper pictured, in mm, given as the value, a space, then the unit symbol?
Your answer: 1.73 mm
